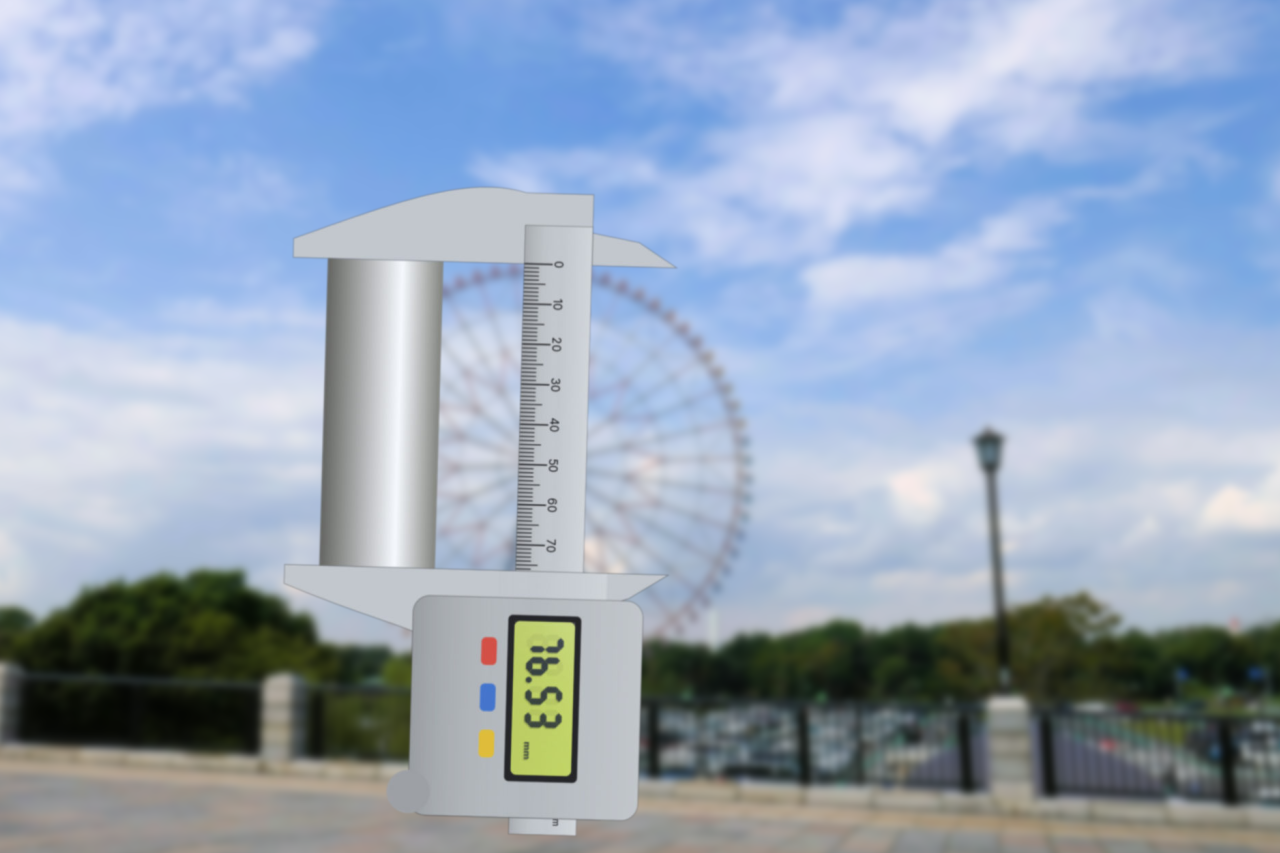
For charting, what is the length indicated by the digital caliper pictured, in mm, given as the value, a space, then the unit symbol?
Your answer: 76.53 mm
